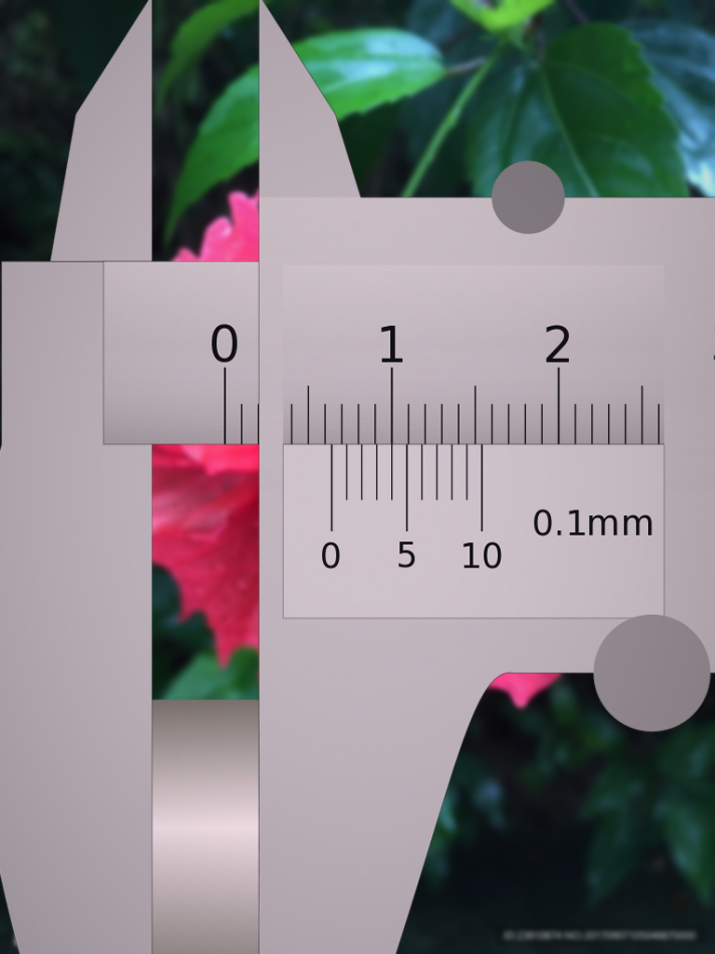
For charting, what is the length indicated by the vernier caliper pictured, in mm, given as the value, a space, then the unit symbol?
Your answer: 6.4 mm
